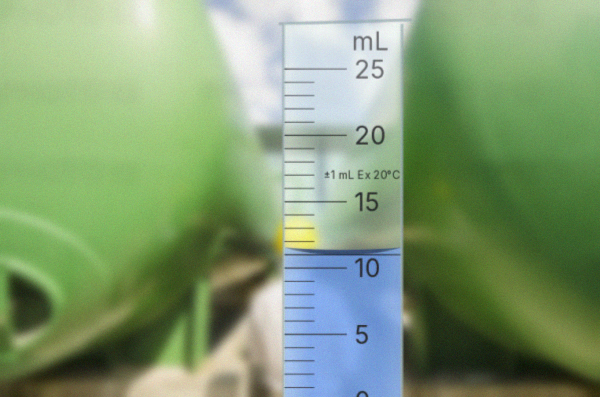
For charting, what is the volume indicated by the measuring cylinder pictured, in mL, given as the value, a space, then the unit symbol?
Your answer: 11 mL
